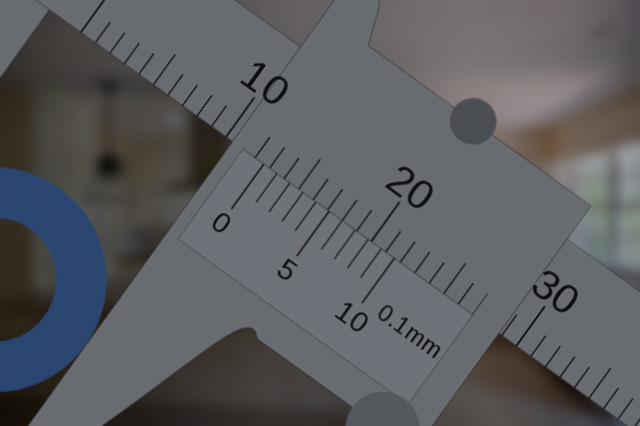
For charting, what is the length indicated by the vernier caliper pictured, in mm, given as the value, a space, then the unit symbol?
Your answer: 12.6 mm
